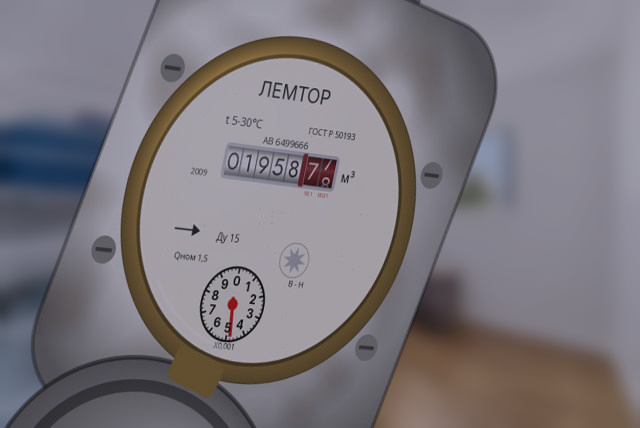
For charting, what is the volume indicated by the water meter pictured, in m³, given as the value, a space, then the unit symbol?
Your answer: 1958.774 m³
